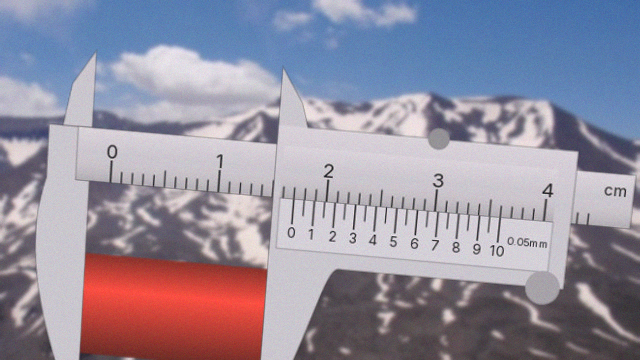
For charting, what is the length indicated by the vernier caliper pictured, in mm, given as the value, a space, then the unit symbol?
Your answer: 17.0 mm
